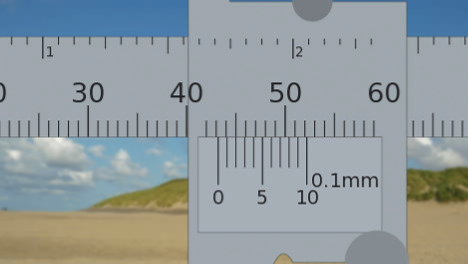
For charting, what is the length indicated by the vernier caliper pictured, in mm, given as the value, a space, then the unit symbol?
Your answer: 43.2 mm
